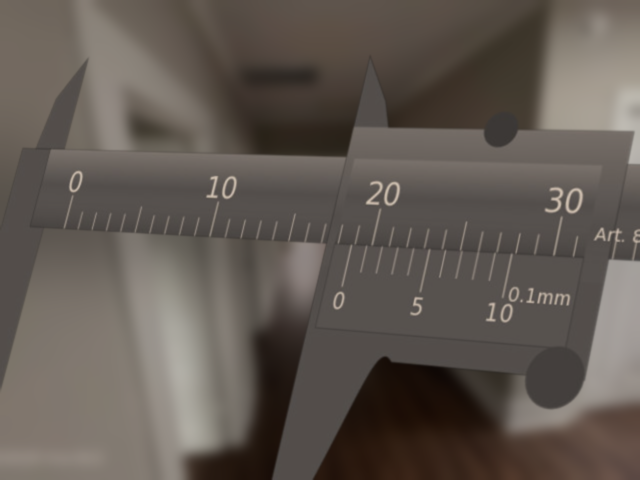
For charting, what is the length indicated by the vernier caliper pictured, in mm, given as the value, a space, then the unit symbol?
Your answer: 18.8 mm
